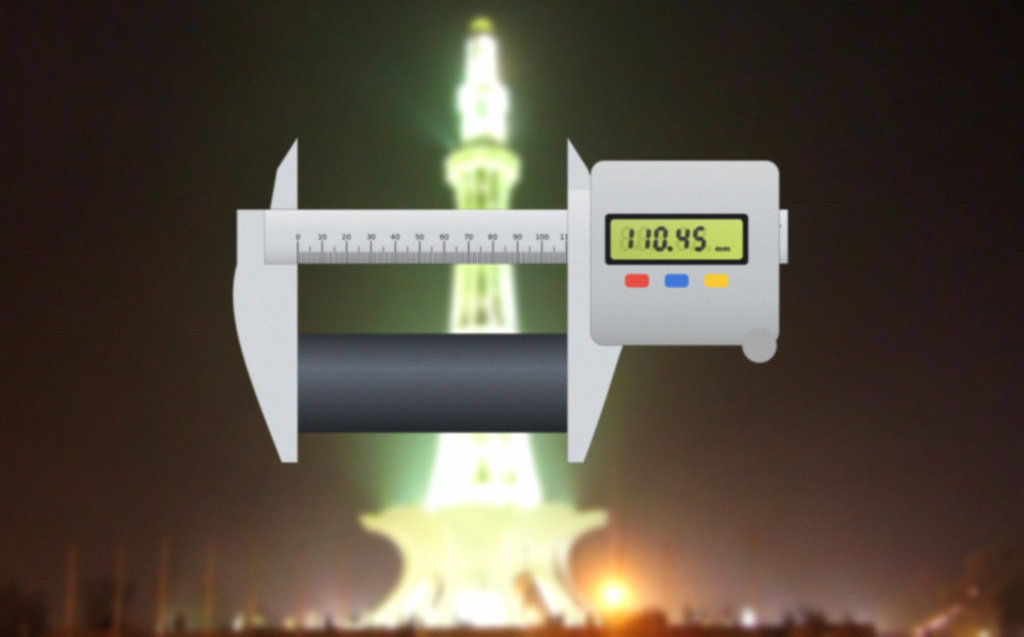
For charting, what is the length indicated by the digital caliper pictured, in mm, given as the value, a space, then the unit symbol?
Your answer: 110.45 mm
